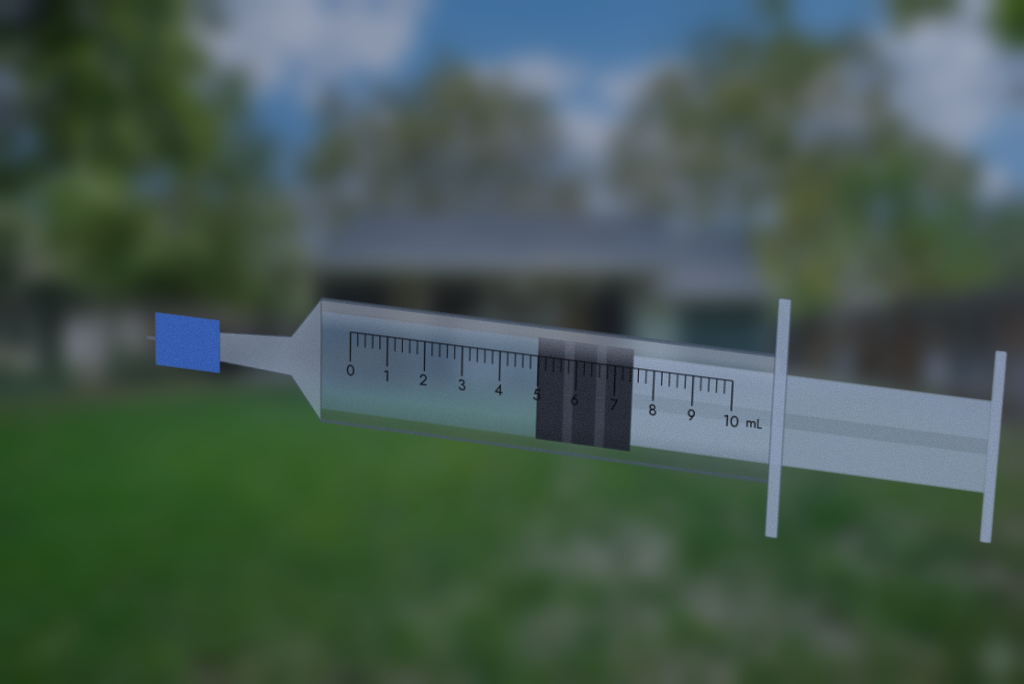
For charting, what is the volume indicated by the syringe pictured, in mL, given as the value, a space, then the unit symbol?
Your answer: 5 mL
